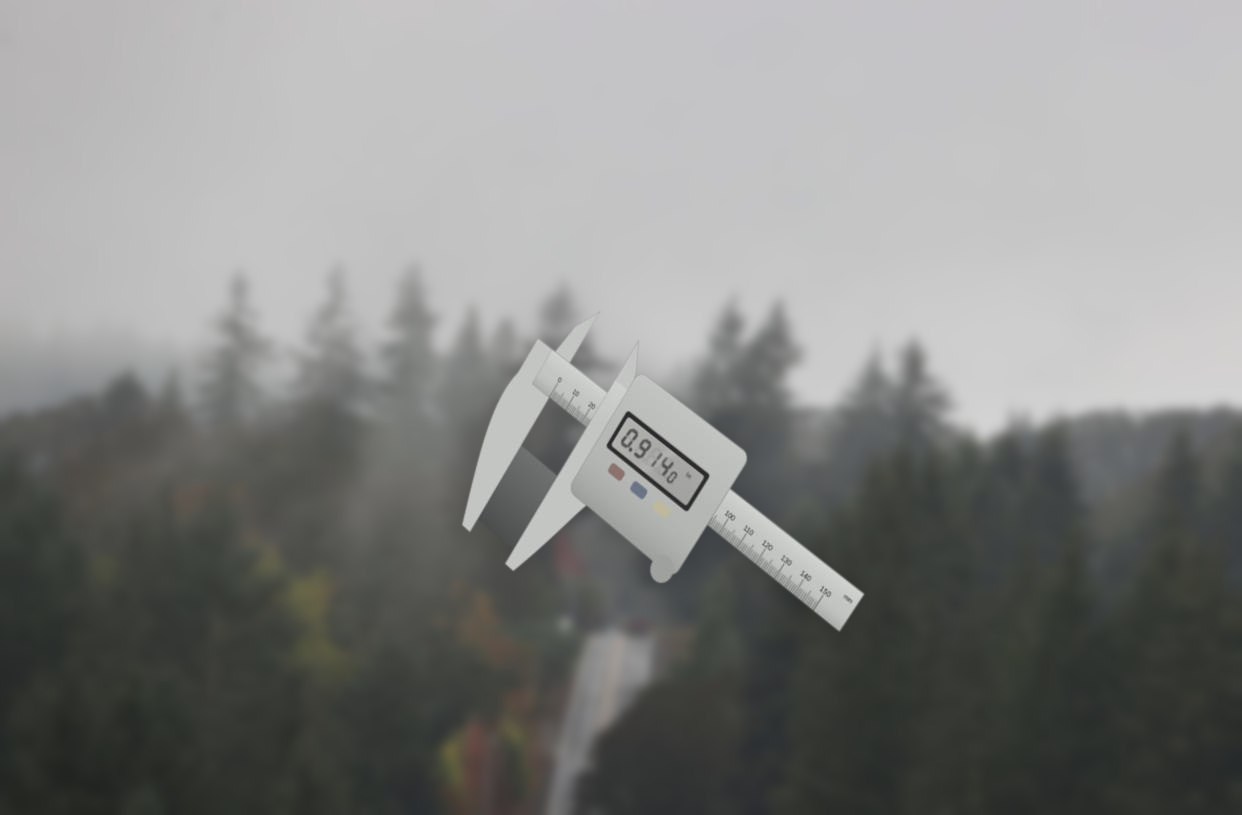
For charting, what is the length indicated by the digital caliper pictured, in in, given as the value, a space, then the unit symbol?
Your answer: 0.9140 in
